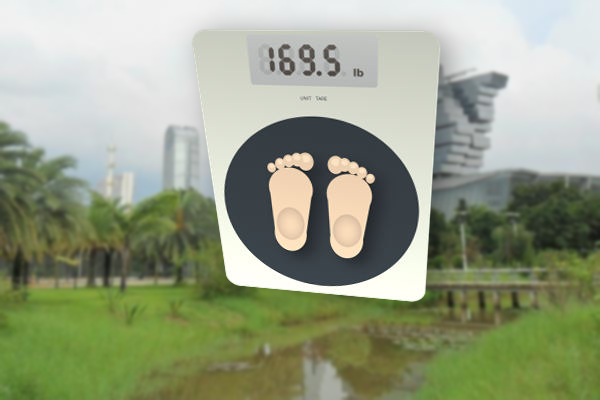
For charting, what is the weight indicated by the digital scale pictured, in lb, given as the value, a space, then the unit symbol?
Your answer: 169.5 lb
